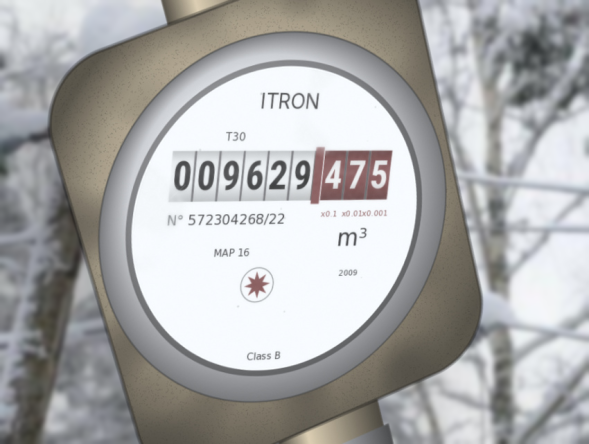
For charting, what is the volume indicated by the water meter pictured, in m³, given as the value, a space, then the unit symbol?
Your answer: 9629.475 m³
